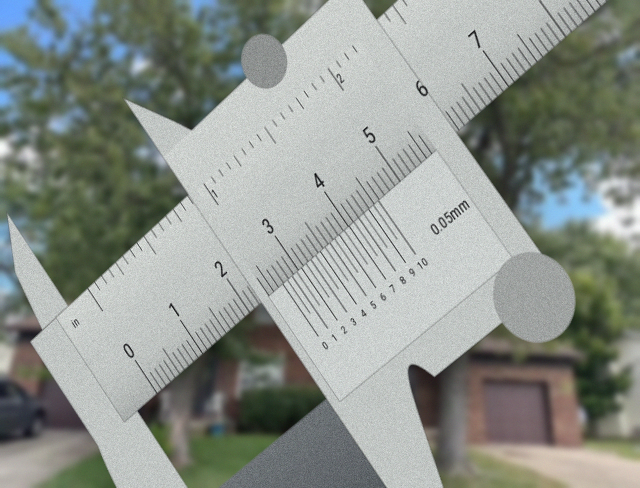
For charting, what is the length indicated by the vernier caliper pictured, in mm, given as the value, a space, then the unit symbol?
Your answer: 26.8 mm
